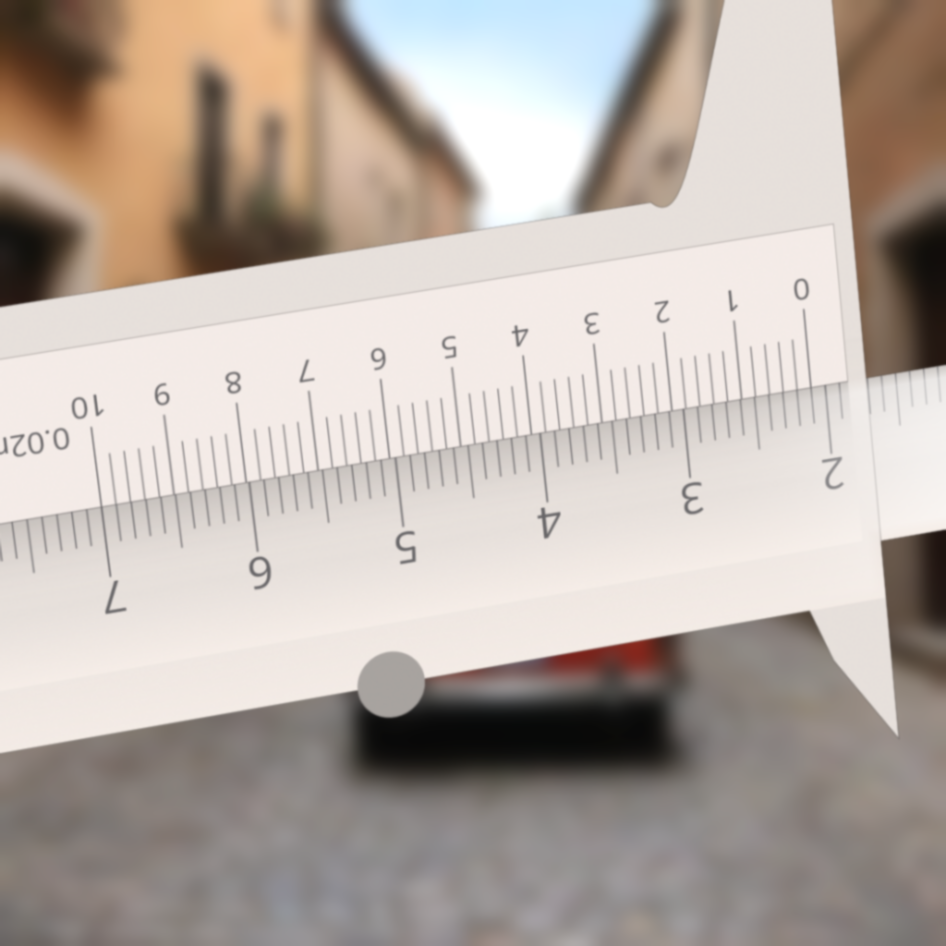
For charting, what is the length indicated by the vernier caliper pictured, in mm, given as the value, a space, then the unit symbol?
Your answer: 21.0 mm
